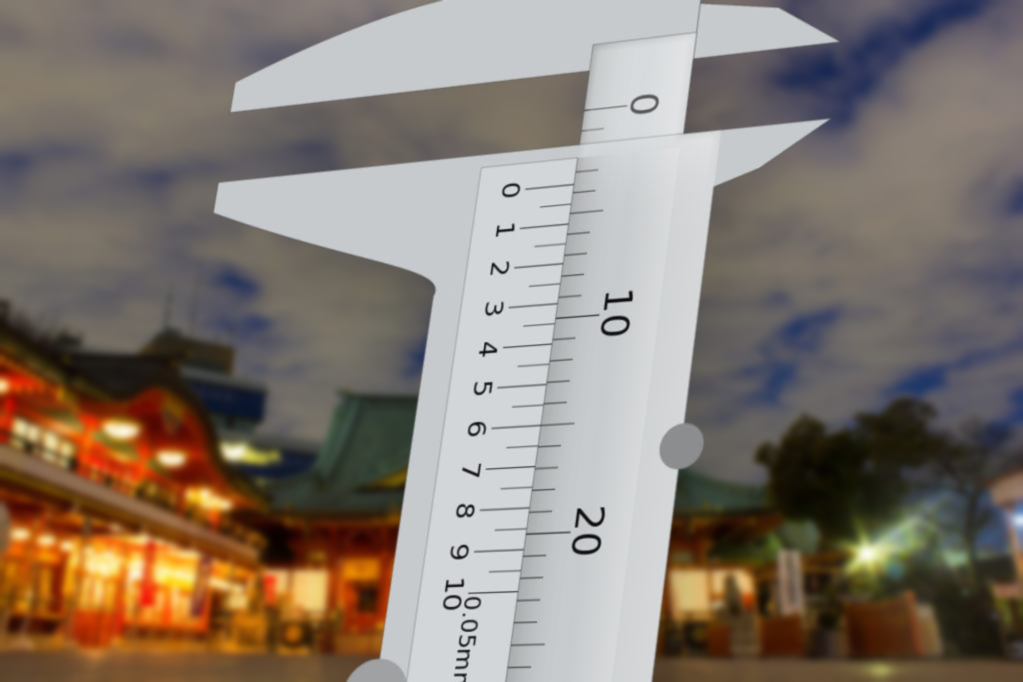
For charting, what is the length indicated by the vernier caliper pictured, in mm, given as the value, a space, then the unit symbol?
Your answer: 3.6 mm
